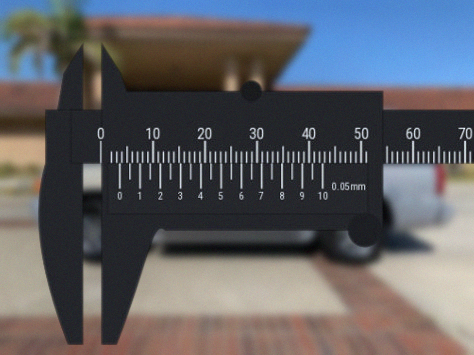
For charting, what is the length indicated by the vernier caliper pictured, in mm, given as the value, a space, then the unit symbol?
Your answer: 3.6 mm
